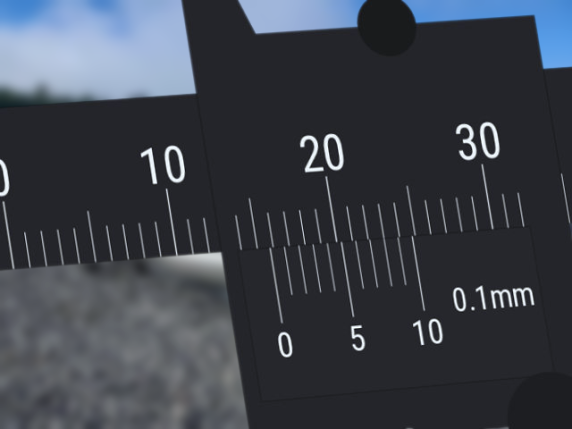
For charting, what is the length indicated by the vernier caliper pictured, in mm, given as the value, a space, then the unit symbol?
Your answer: 15.8 mm
